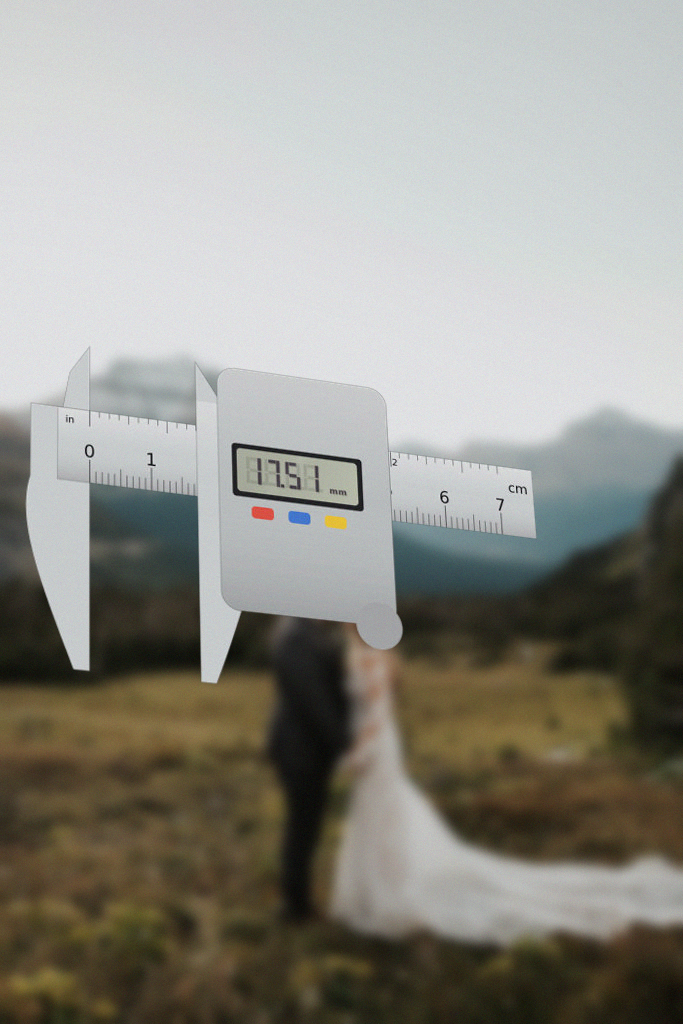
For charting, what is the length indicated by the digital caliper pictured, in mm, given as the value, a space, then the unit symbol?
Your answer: 17.51 mm
